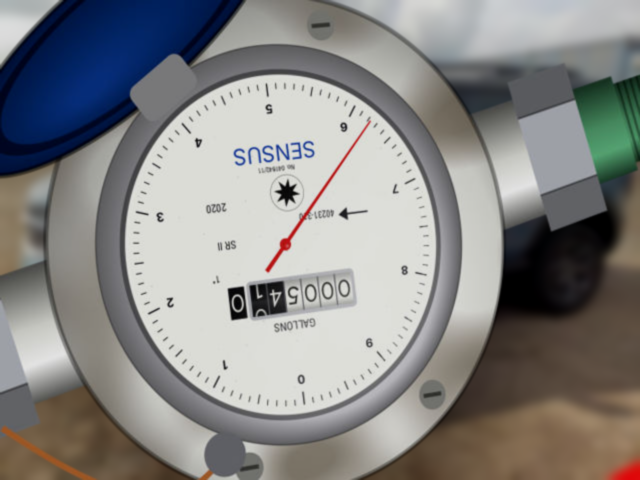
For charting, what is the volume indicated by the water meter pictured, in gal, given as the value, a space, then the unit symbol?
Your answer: 5406.2 gal
